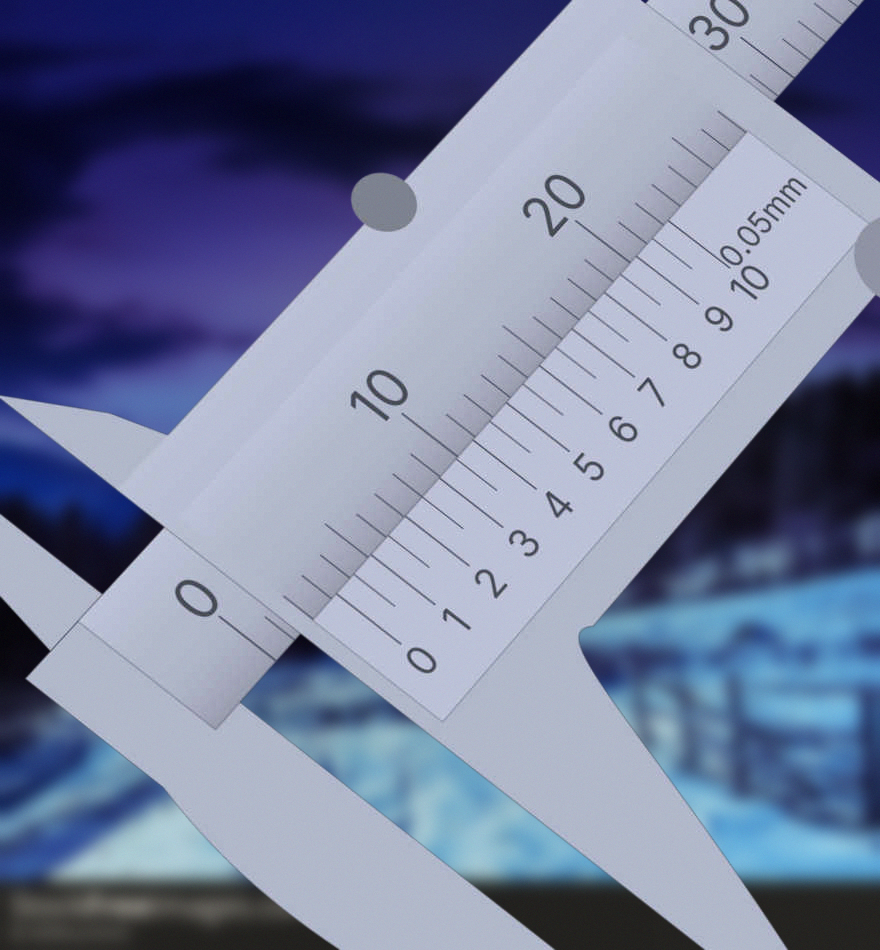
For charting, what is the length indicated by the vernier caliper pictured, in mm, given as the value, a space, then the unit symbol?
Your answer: 3.25 mm
